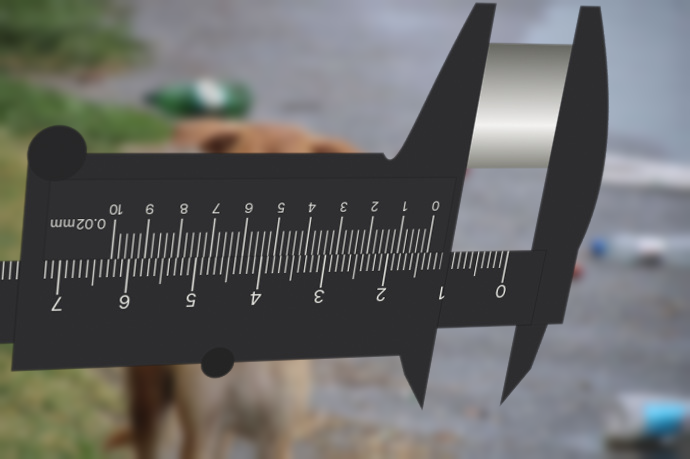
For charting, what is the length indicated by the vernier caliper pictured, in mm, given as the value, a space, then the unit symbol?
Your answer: 13.6 mm
